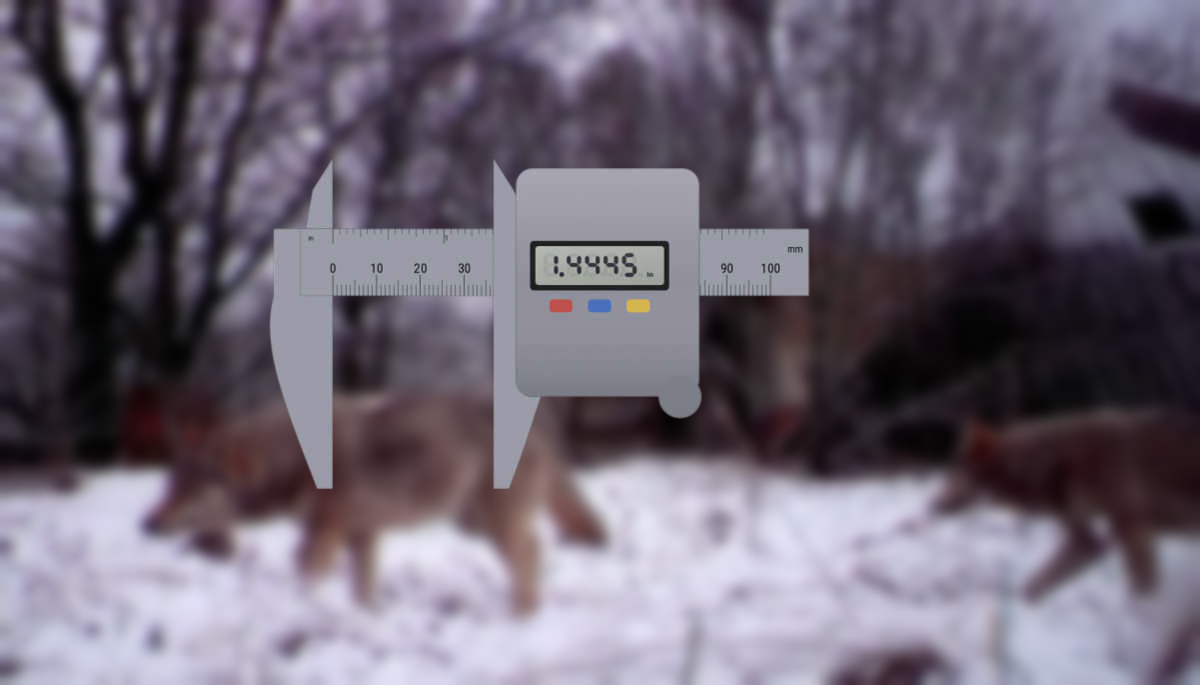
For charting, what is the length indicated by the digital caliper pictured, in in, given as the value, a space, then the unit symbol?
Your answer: 1.4445 in
